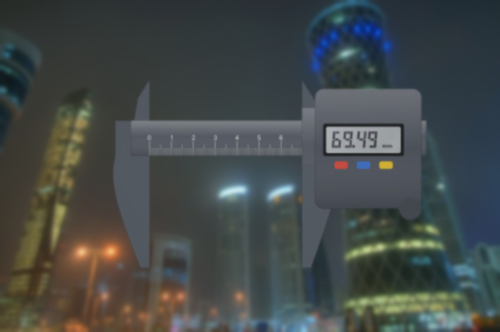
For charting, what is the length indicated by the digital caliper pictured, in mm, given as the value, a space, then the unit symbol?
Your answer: 69.49 mm
